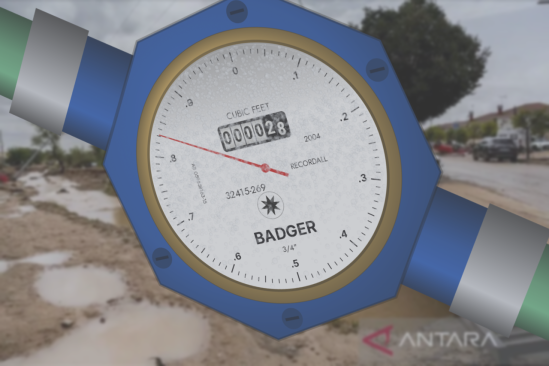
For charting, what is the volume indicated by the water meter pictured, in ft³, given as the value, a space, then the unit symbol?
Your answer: 27.83 ft³
